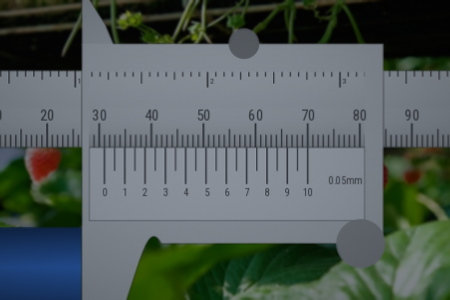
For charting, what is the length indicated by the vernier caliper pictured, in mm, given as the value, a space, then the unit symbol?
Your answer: 31.0 mm
